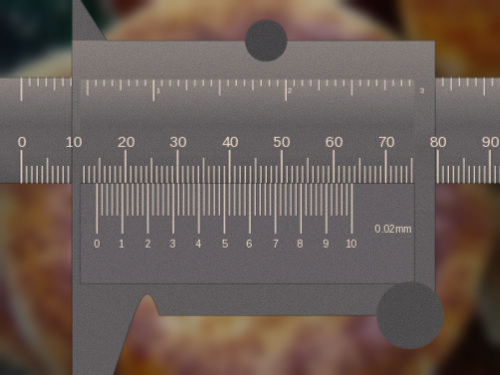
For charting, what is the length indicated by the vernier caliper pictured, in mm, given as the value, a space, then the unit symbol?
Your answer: 14.5 mm
